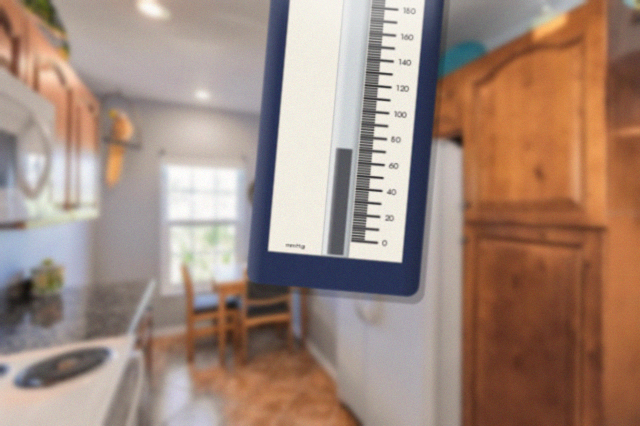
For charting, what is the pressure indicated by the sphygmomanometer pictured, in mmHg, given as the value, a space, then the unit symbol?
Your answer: 70 mmHg
